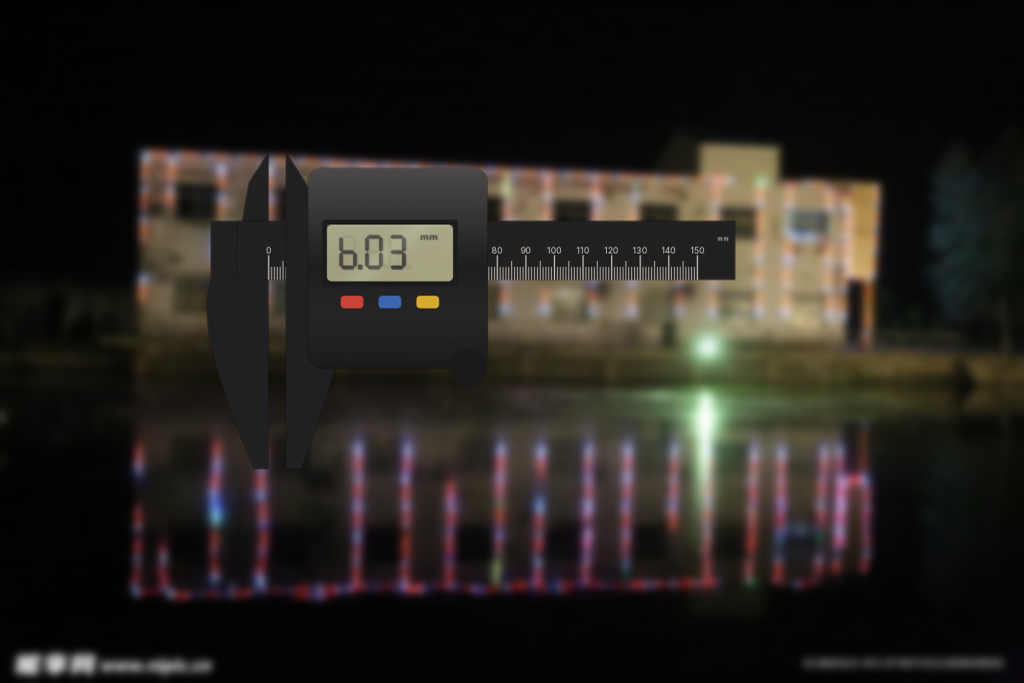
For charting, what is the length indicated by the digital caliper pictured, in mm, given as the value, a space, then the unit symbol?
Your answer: 6.03 mm
